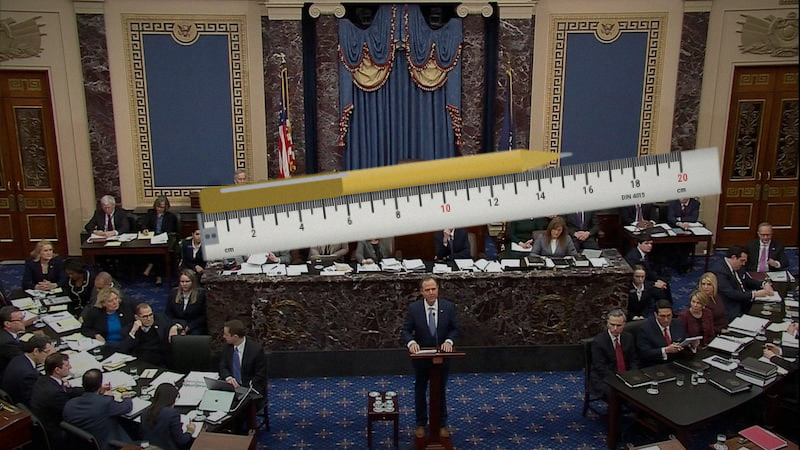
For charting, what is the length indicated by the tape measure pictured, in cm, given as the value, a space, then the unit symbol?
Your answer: 15.5 cm
